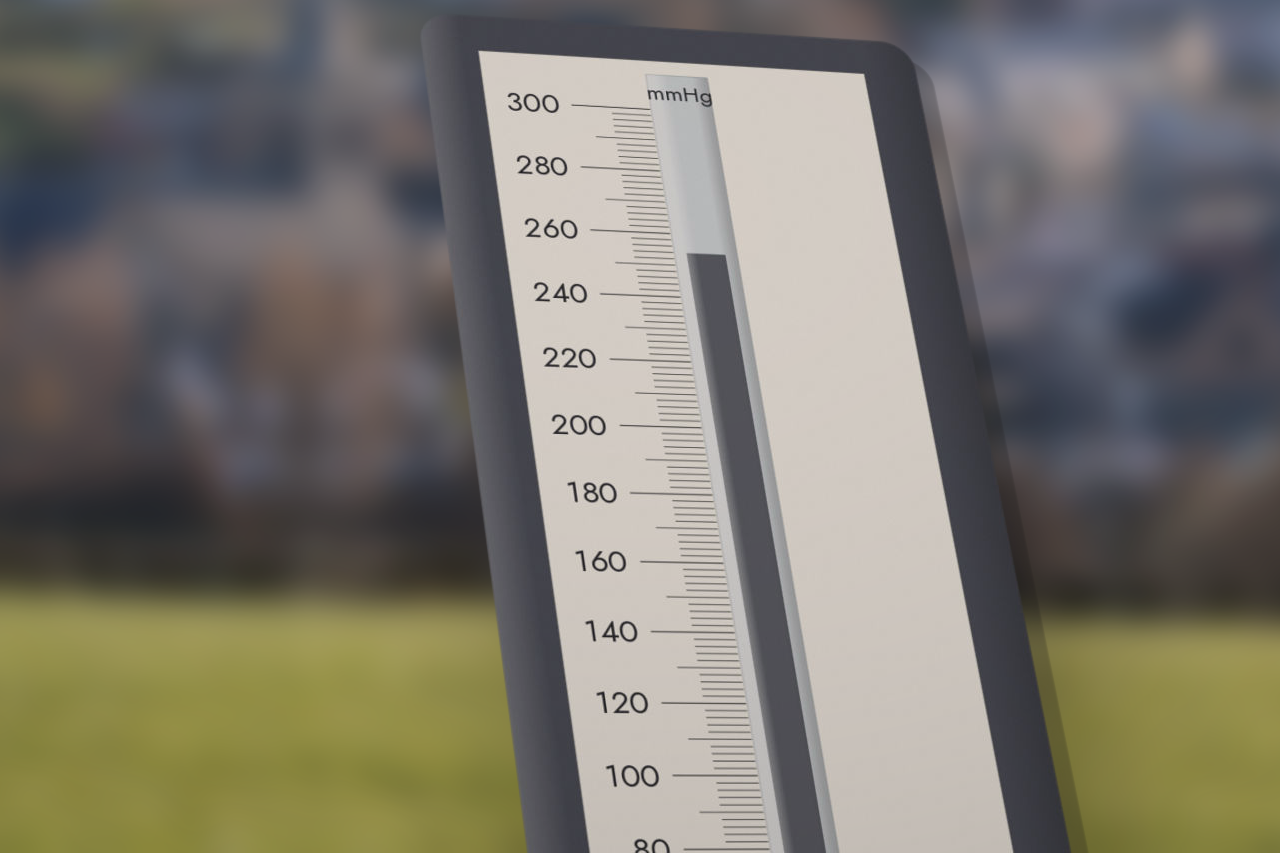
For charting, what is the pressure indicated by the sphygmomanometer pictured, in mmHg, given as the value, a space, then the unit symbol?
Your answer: 254 mmHg
